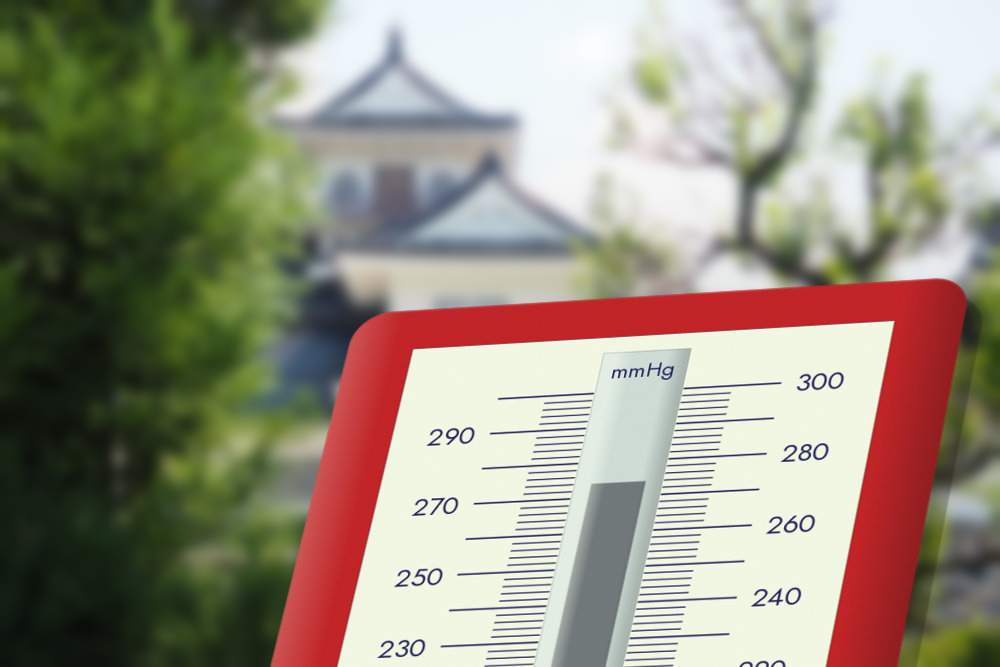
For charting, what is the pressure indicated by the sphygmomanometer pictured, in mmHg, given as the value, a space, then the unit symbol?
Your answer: 274 mmHg
